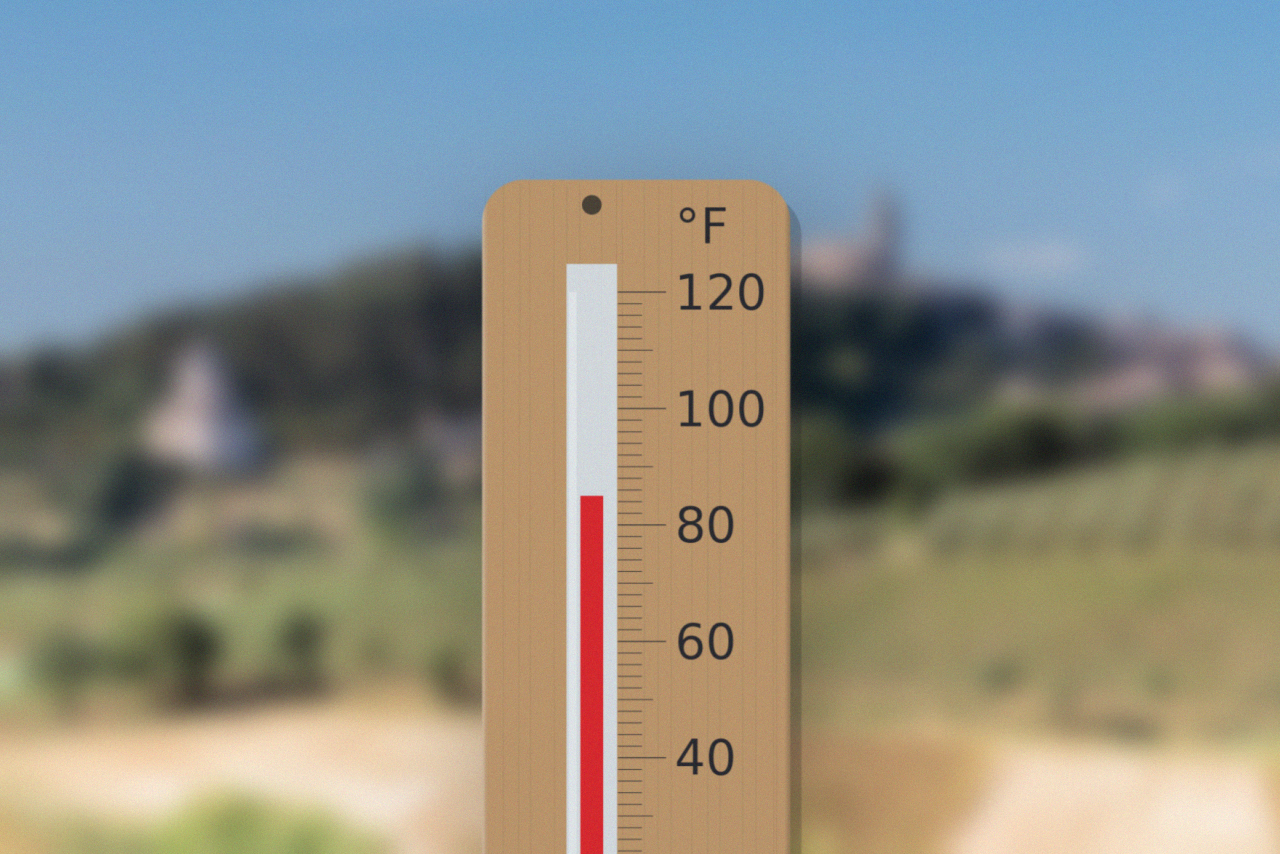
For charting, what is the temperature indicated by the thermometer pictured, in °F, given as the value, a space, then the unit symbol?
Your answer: 85 °F
